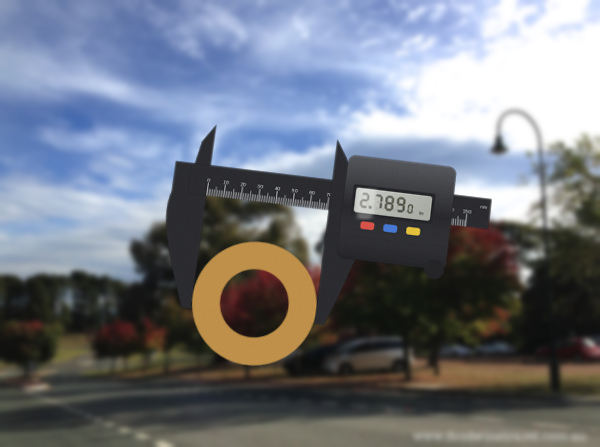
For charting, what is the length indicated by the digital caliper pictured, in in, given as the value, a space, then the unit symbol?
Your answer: 2.7890 in
